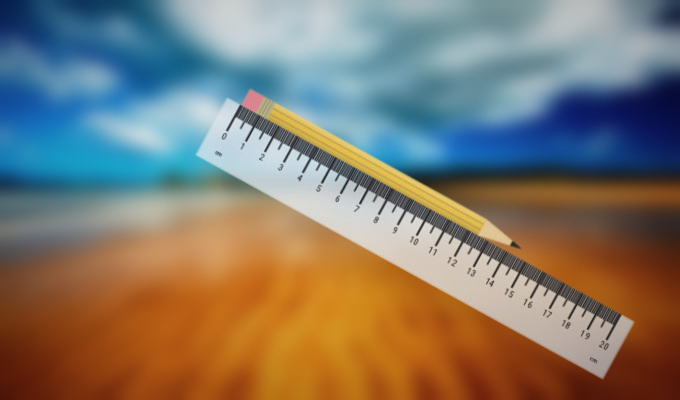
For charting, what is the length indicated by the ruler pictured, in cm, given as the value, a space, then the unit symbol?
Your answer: 14.5 cm
